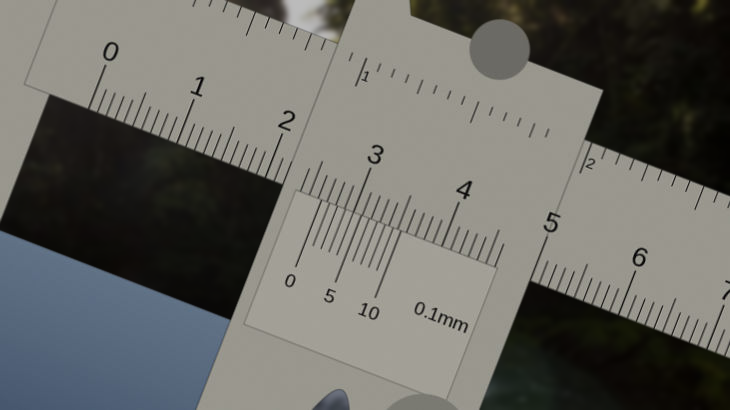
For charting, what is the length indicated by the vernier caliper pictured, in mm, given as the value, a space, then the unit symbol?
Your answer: 26.4 mm
